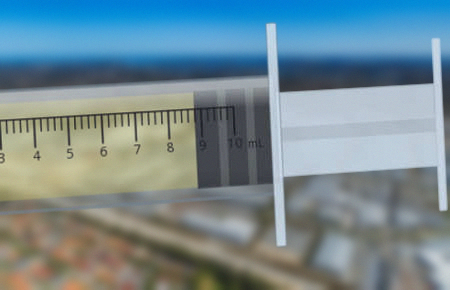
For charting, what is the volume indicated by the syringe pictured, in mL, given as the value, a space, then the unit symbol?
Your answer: 8.8 mL
